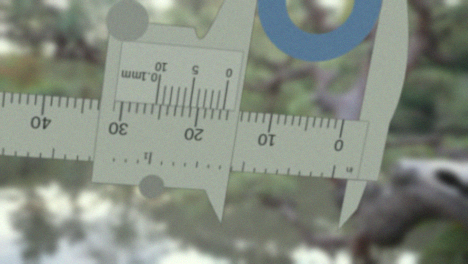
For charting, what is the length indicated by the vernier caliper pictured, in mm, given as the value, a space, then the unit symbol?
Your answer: 16.6 mm
